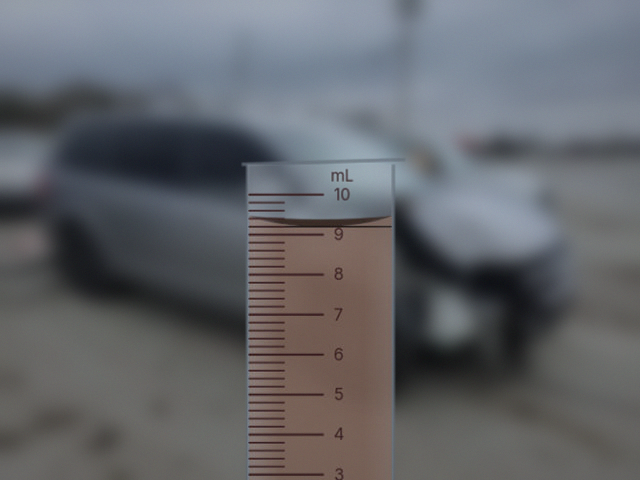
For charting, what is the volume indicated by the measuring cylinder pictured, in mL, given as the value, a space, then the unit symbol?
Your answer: 9.2 mL
